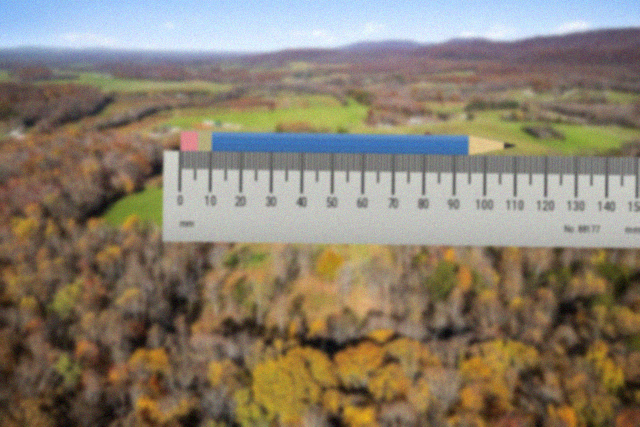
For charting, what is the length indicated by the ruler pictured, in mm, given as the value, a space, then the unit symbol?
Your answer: 110 mm
